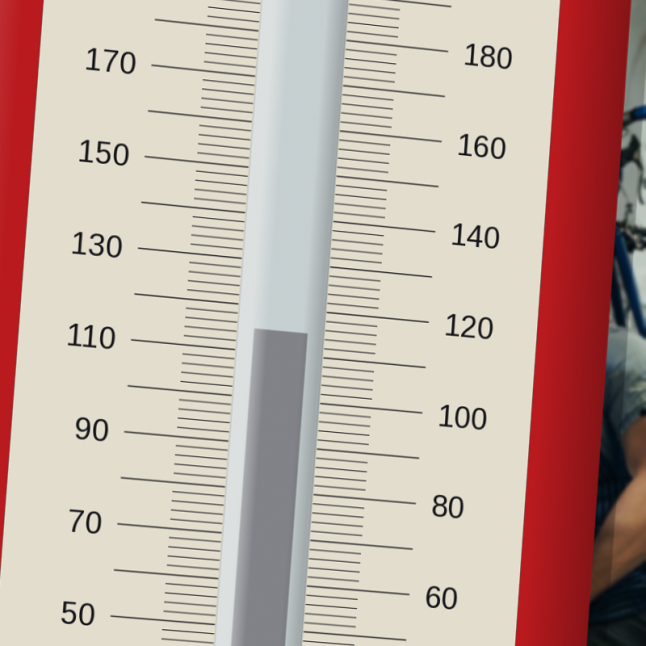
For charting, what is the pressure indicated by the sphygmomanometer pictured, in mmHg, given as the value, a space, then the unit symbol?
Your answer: 115 mmHg
